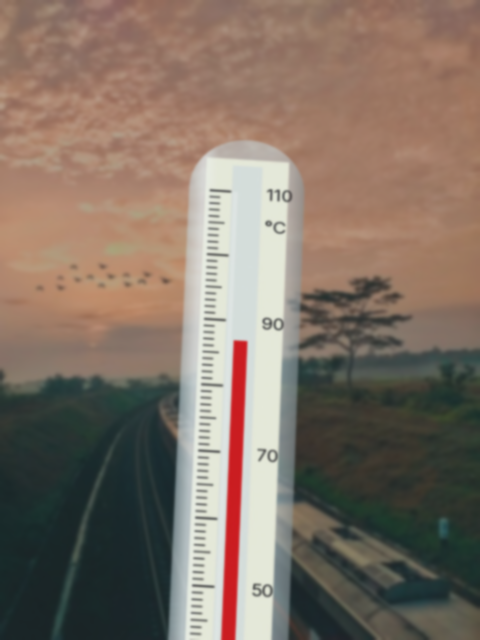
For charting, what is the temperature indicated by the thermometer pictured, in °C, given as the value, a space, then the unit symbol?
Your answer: 87 °C
